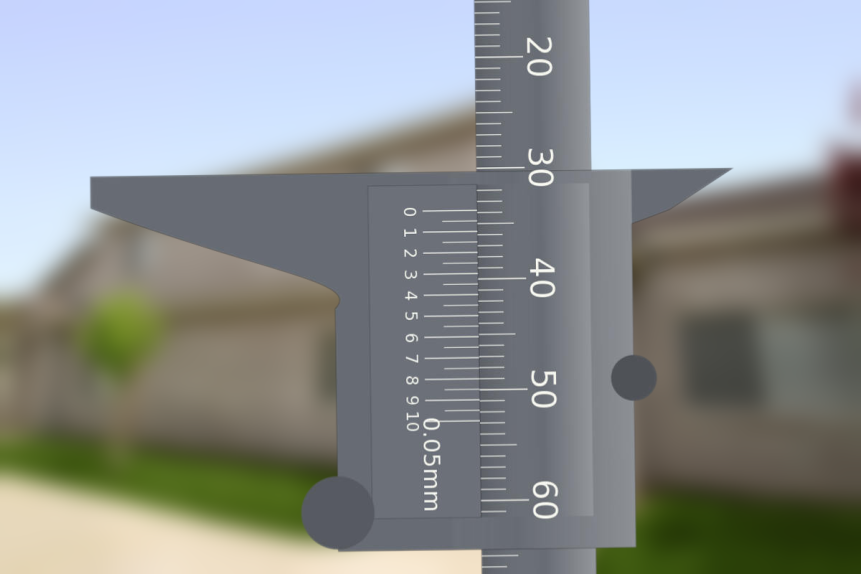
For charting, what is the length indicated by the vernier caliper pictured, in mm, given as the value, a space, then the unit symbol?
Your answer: 33.8 mm
